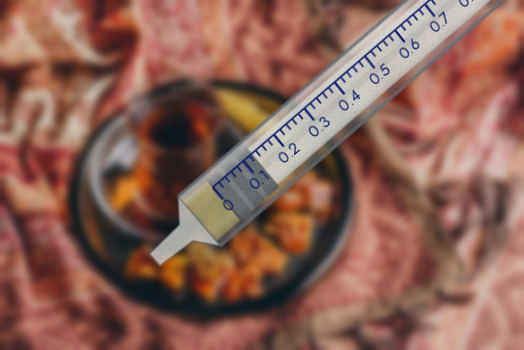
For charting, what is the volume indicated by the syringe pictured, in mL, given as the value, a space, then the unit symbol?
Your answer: 0 mL
